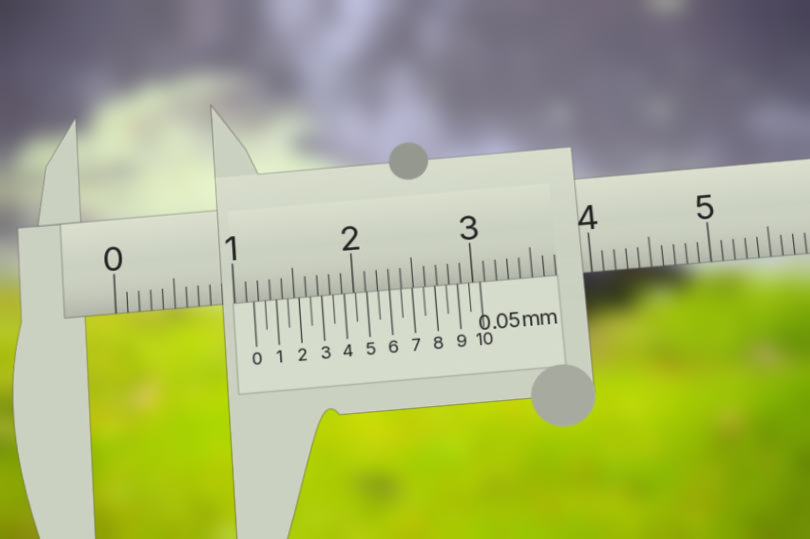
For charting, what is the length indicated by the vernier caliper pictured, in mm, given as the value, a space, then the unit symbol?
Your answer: 11.6 mm
